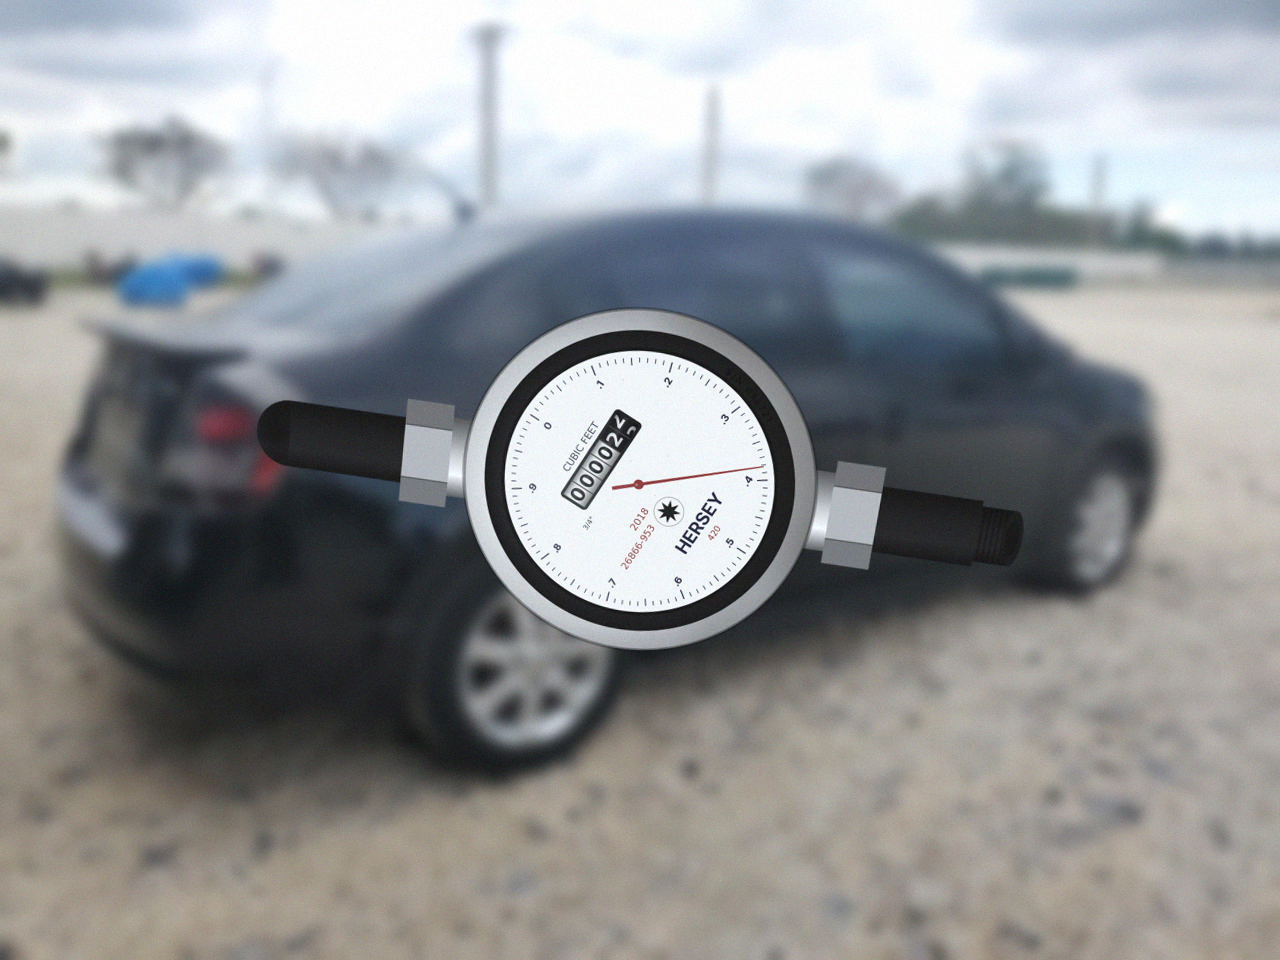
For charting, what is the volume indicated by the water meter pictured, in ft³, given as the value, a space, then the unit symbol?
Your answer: 22.38 ft³
